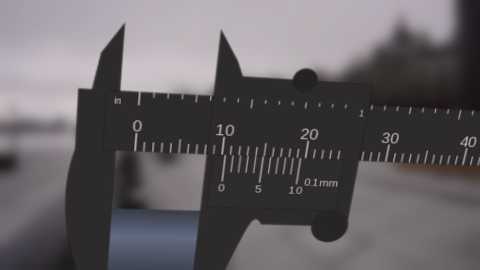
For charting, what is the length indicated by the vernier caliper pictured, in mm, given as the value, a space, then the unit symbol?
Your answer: 10.4 mm
